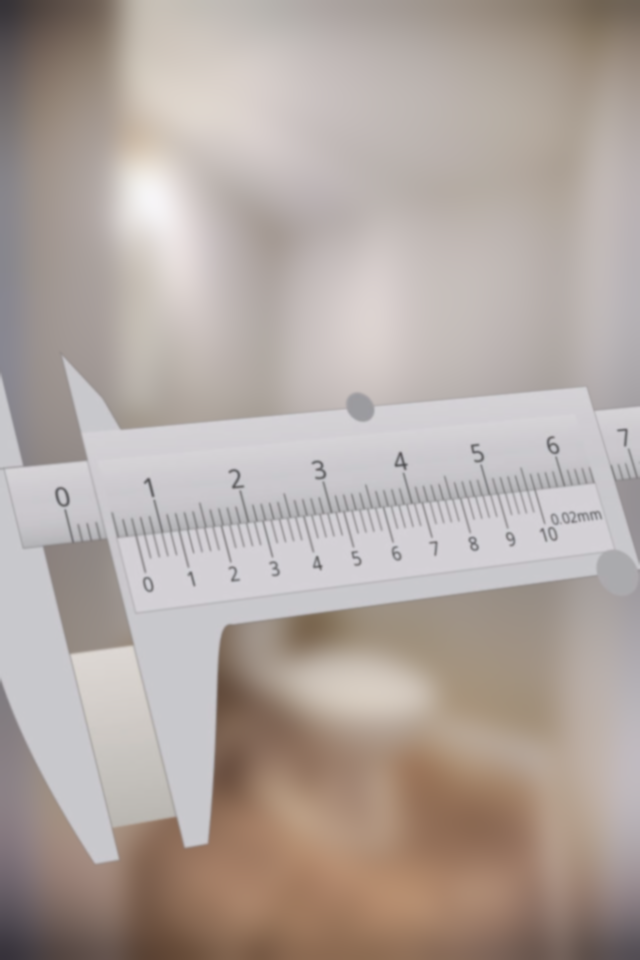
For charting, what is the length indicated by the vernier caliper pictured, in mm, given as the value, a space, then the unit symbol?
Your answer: 7.0 mm
